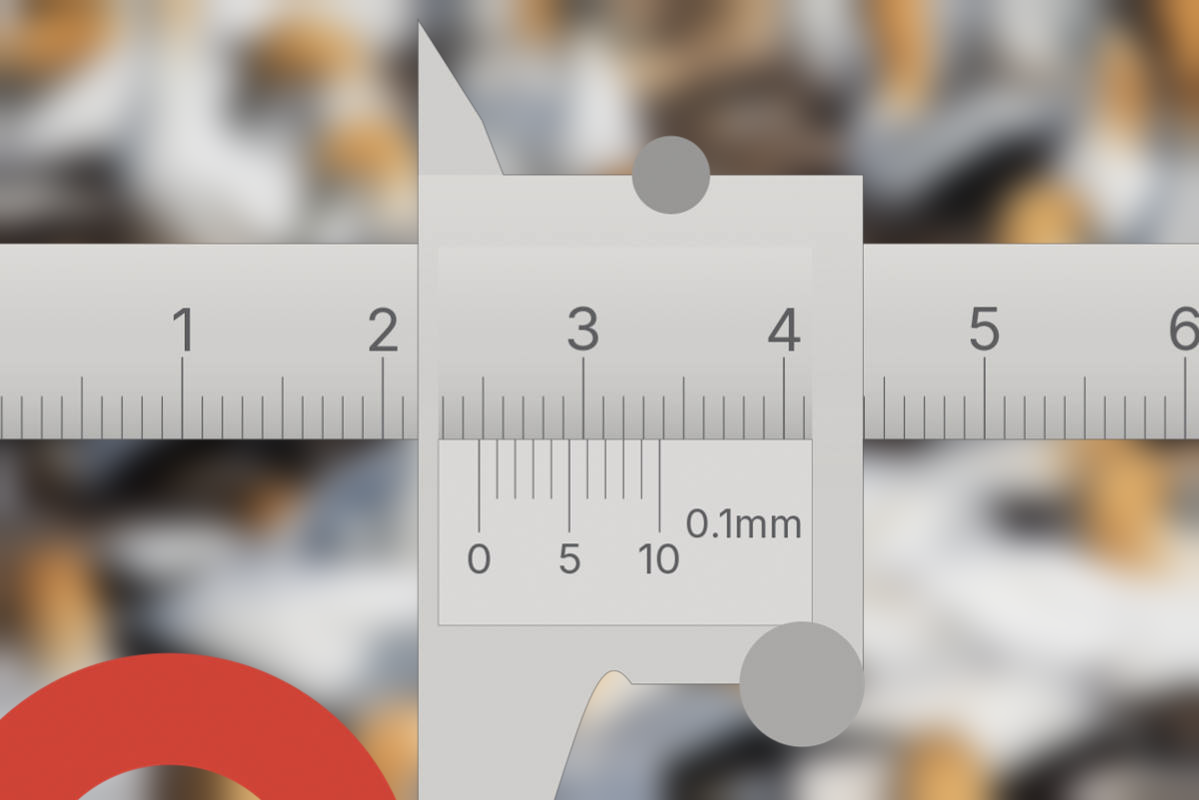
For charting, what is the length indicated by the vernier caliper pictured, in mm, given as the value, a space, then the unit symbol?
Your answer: 24.8 mm
